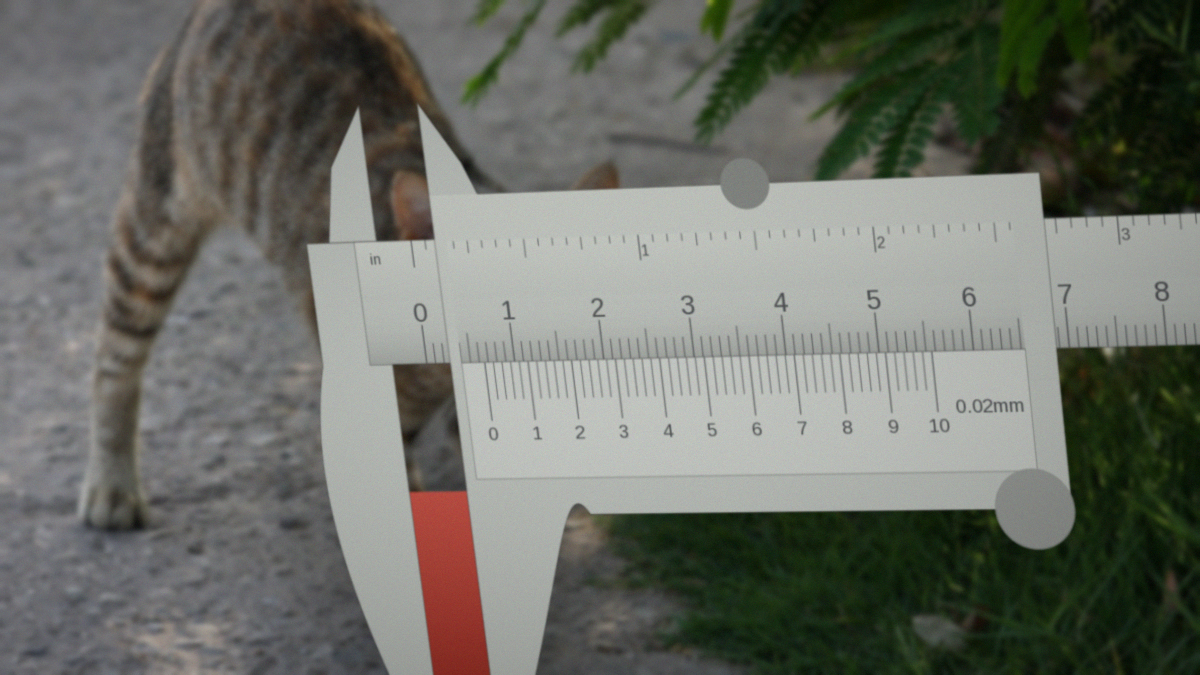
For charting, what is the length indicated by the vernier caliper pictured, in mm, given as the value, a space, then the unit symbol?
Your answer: 6.6 mm
